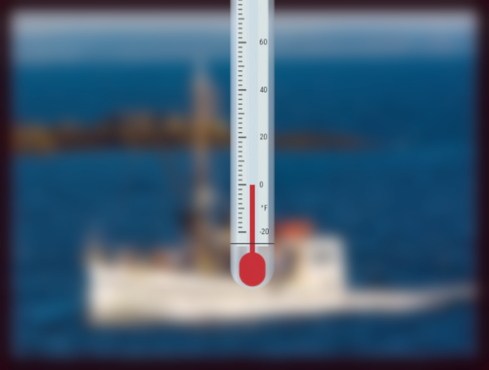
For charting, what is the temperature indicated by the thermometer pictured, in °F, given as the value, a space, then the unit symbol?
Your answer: 0 °F
